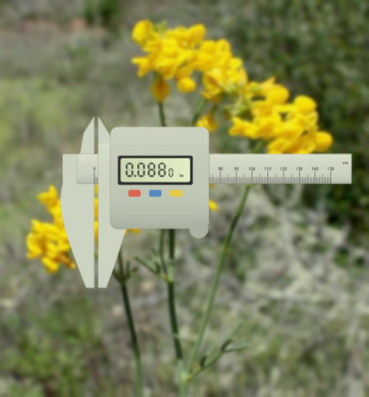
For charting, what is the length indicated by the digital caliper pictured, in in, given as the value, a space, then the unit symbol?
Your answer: 0.0880 in
